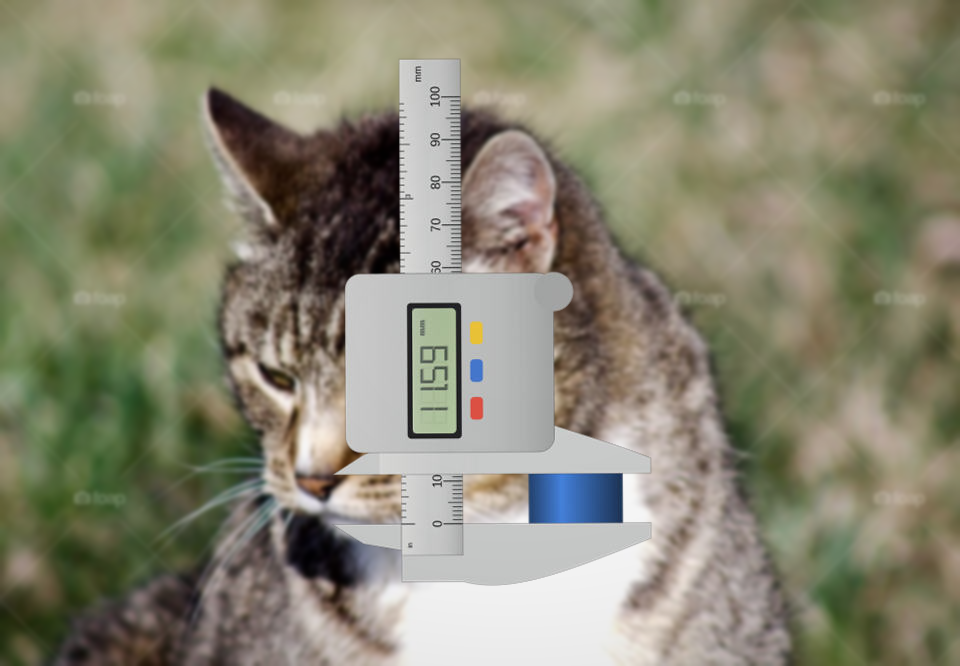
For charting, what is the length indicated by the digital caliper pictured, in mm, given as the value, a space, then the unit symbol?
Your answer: 11.59 mm
